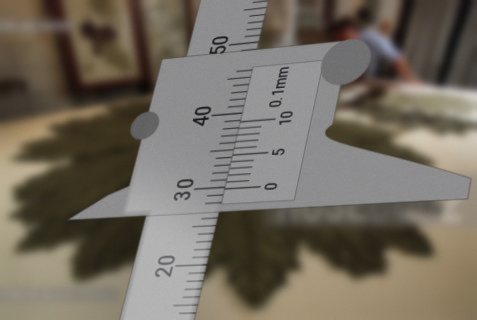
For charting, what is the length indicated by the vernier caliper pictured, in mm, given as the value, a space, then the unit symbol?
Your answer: 29.8 mm
